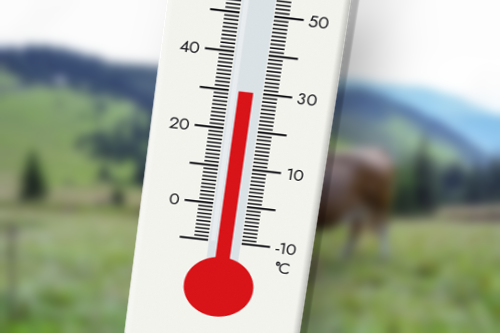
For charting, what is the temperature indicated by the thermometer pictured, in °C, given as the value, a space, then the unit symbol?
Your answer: 30 °C
